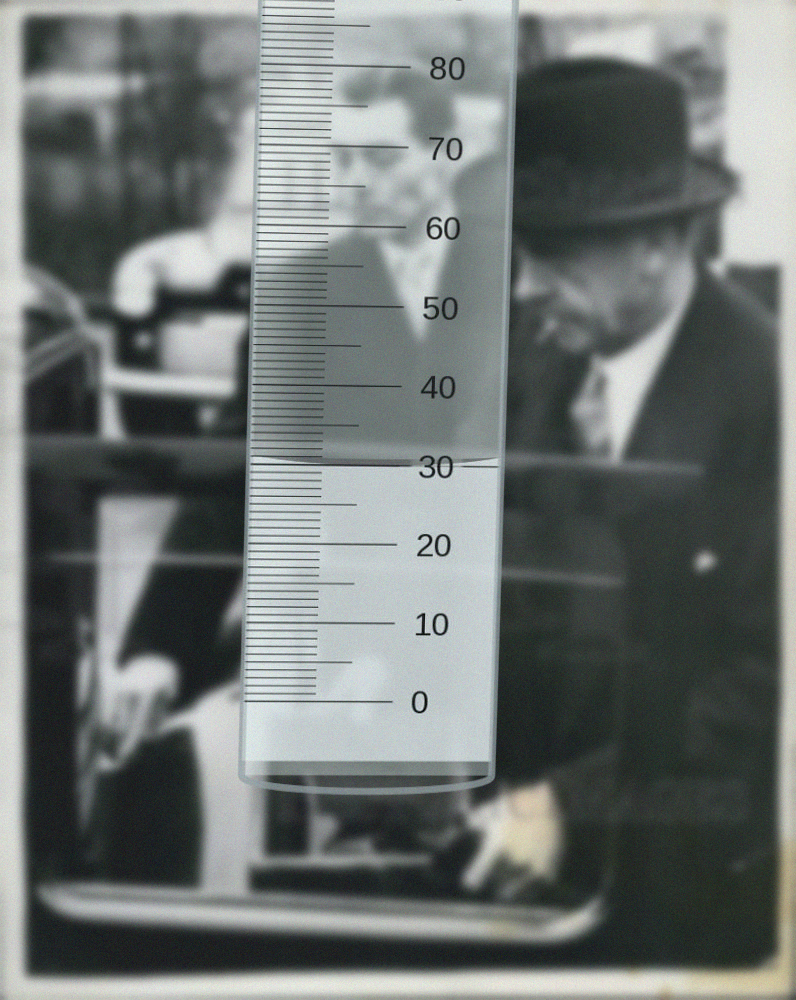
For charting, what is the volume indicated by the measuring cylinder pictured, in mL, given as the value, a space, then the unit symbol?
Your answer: 30 mL
